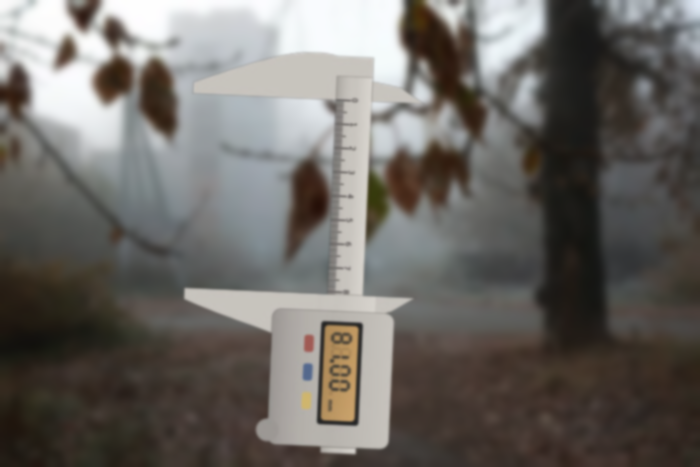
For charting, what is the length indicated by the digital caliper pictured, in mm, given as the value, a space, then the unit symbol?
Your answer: 81.00 mm
